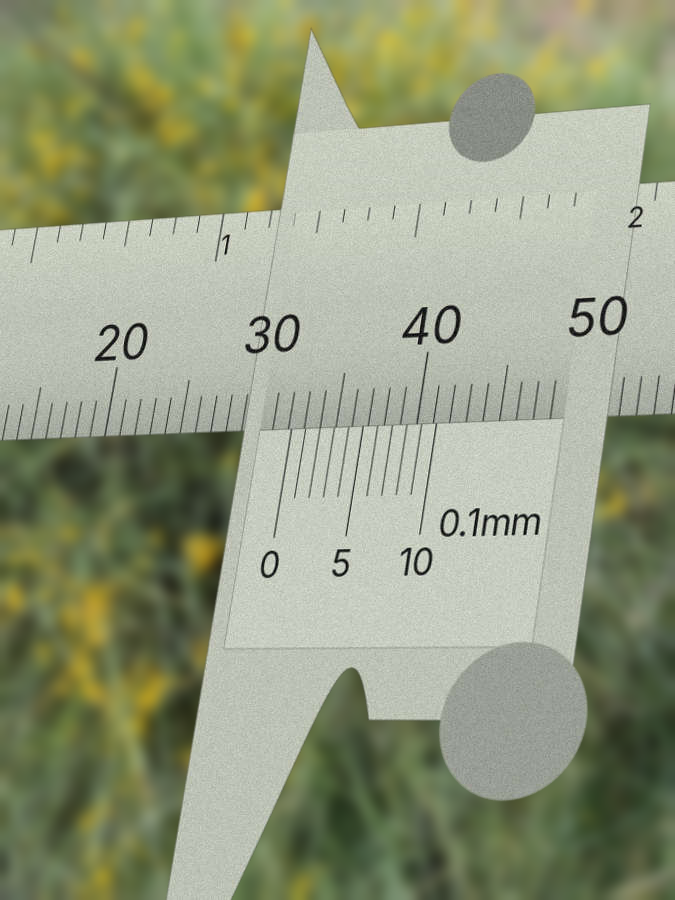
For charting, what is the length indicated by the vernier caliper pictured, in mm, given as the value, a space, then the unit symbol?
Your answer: 32.2 mm
